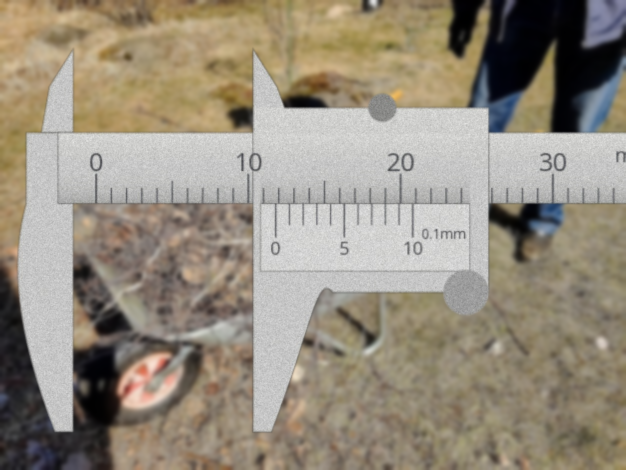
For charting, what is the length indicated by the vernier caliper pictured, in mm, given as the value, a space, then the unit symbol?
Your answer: 11.8 mm
